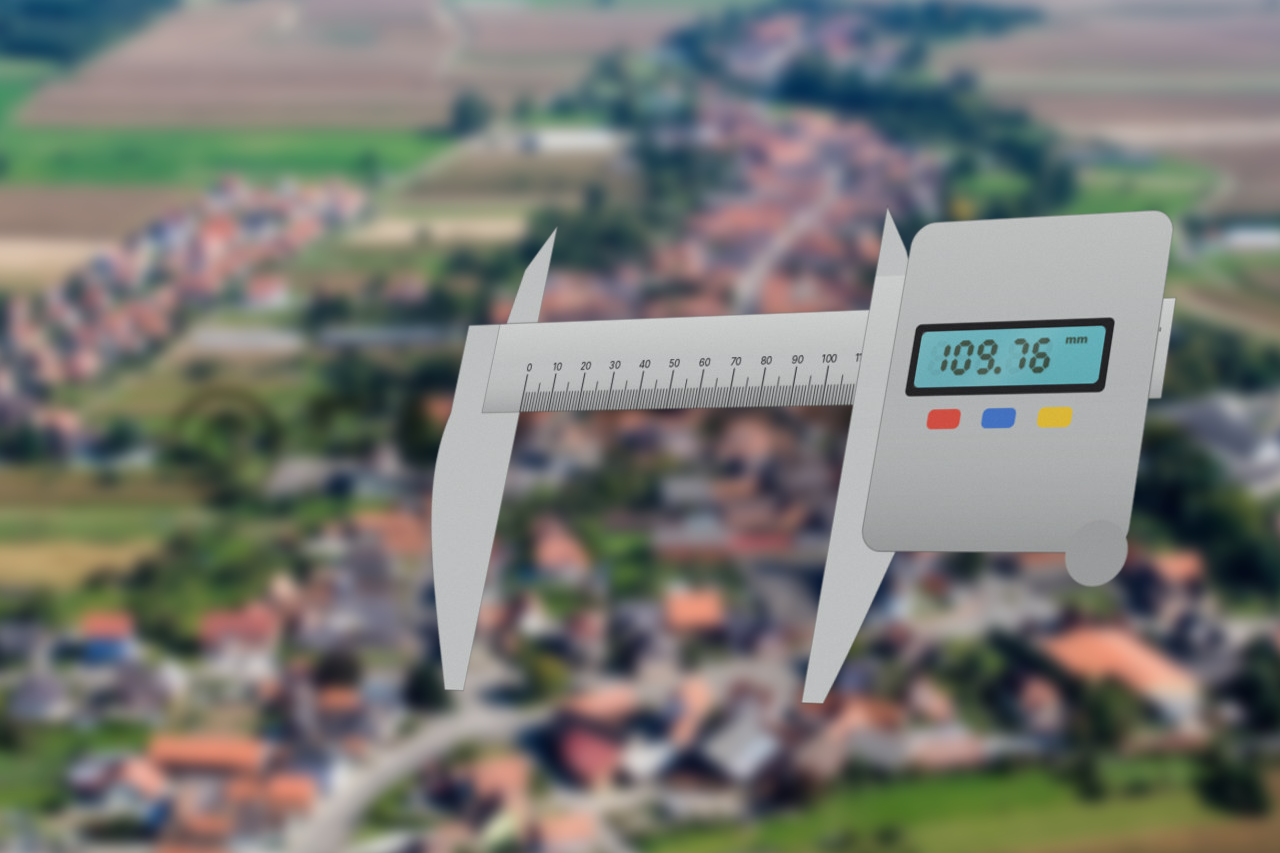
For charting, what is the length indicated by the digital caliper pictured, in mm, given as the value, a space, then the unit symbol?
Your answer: 109.76 mm
